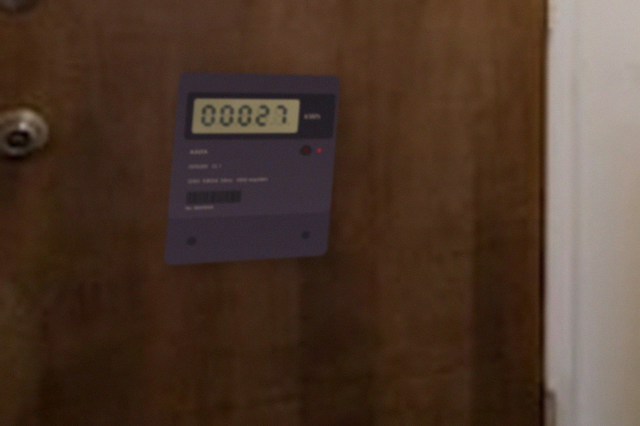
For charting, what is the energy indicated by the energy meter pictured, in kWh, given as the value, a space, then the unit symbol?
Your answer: 27 kWh
